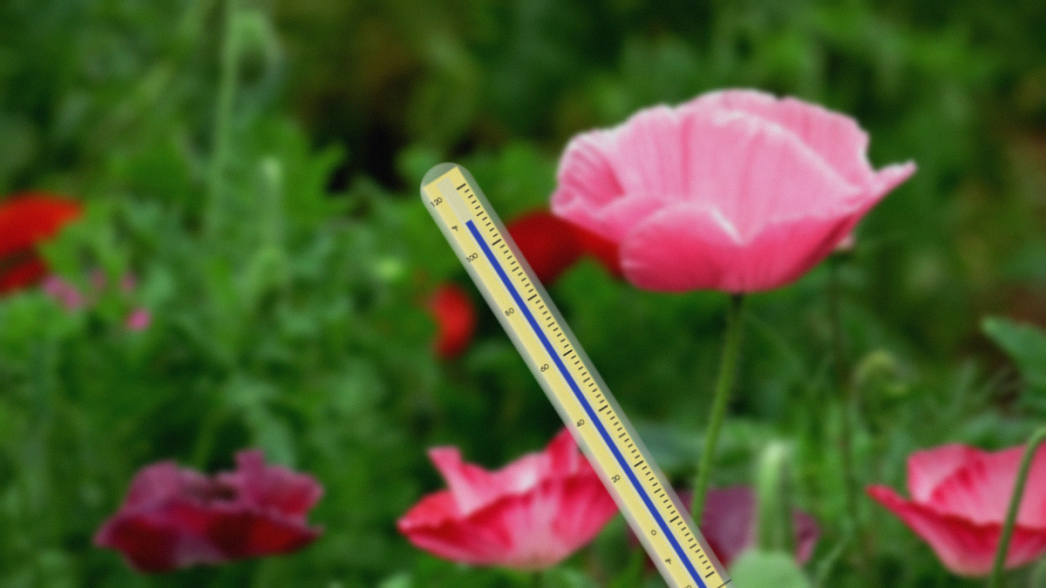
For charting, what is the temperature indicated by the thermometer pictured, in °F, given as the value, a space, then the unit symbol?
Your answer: 110 °F
